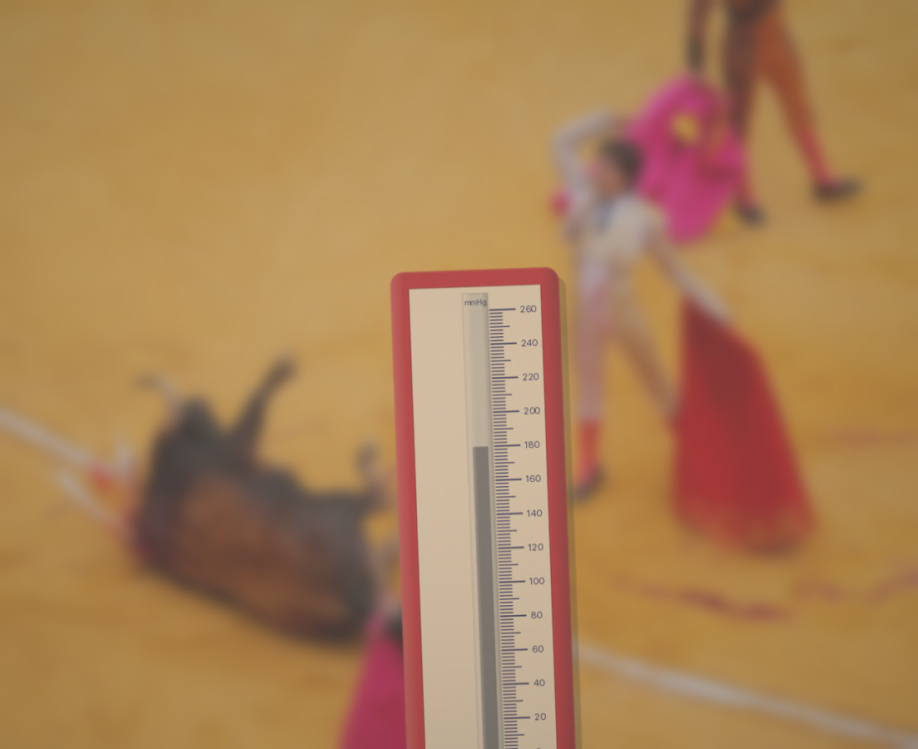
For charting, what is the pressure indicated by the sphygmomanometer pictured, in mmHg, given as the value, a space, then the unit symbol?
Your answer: 180 mmHg
